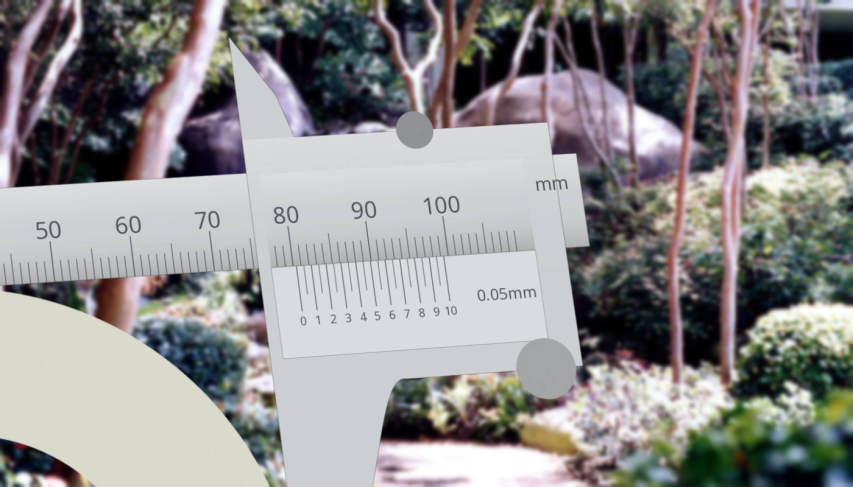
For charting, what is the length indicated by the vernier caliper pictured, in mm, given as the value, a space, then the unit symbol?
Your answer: 80.4 mm
